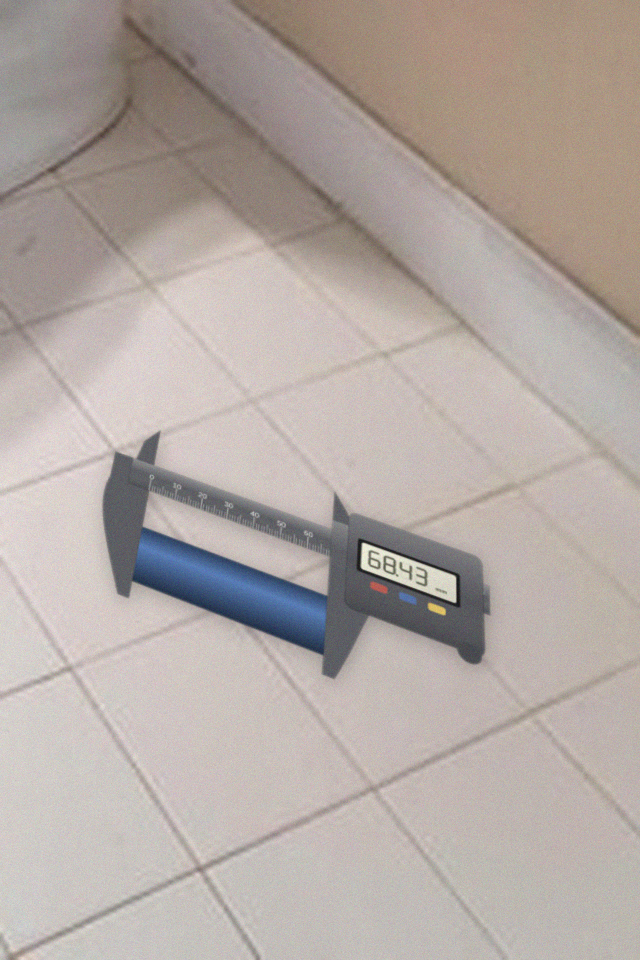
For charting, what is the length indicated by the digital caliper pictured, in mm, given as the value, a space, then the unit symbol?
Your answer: 68.43 mm
